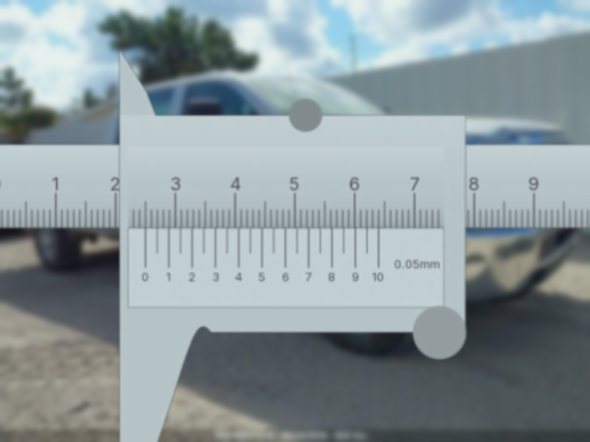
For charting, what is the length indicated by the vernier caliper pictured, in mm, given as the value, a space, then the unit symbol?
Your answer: 25.0 mm
